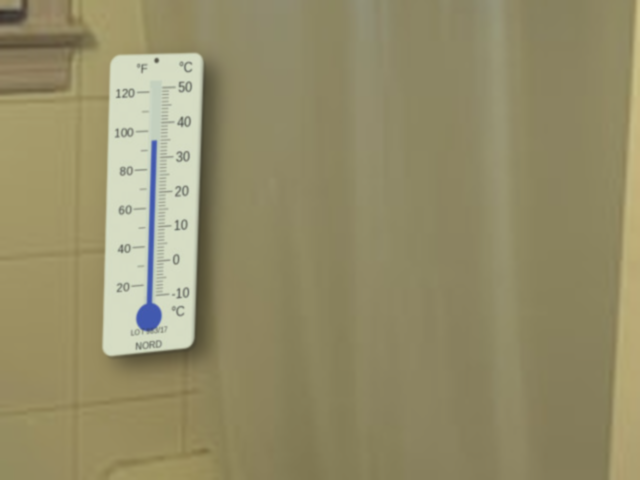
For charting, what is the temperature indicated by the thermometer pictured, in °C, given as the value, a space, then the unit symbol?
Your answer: 35 °C
